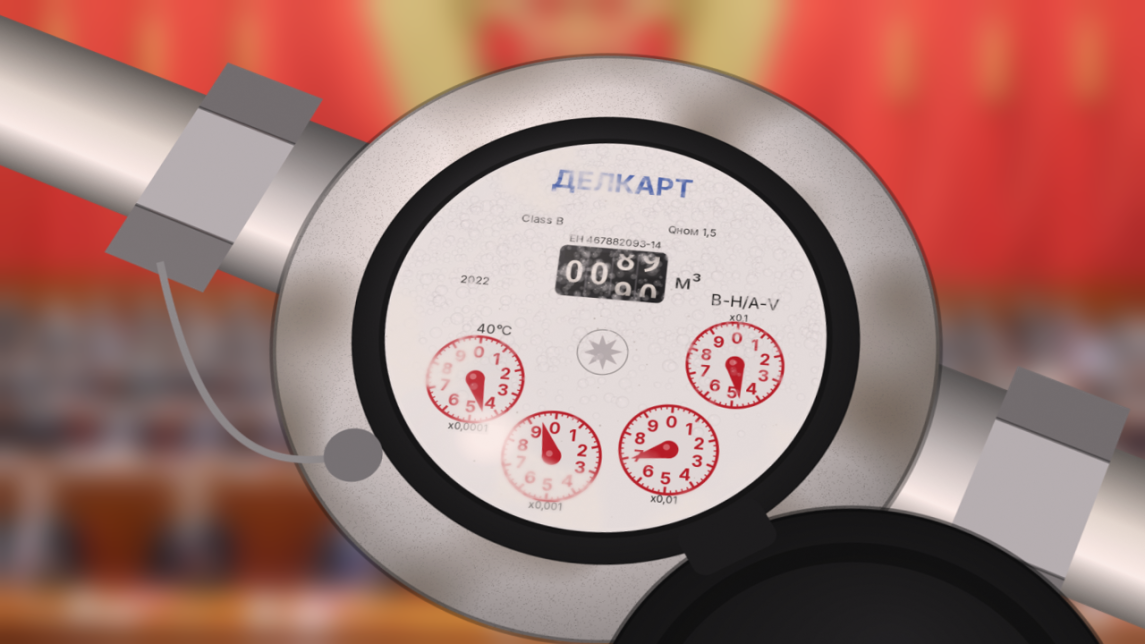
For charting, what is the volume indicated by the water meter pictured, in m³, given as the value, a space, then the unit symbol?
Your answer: 89.4694 m³
